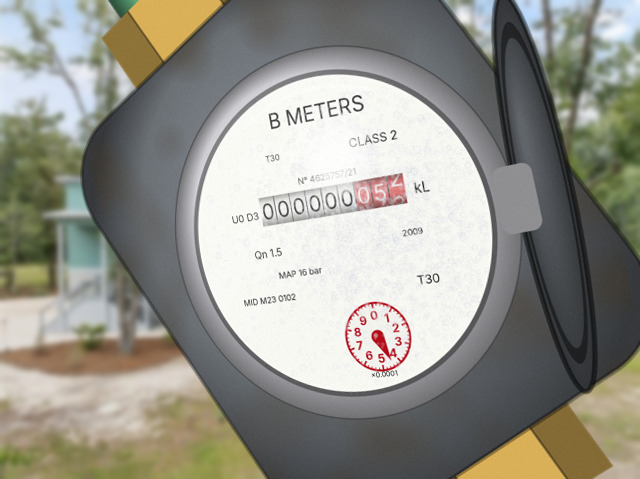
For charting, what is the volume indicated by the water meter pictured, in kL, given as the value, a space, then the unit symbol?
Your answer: 0.0524 kL
